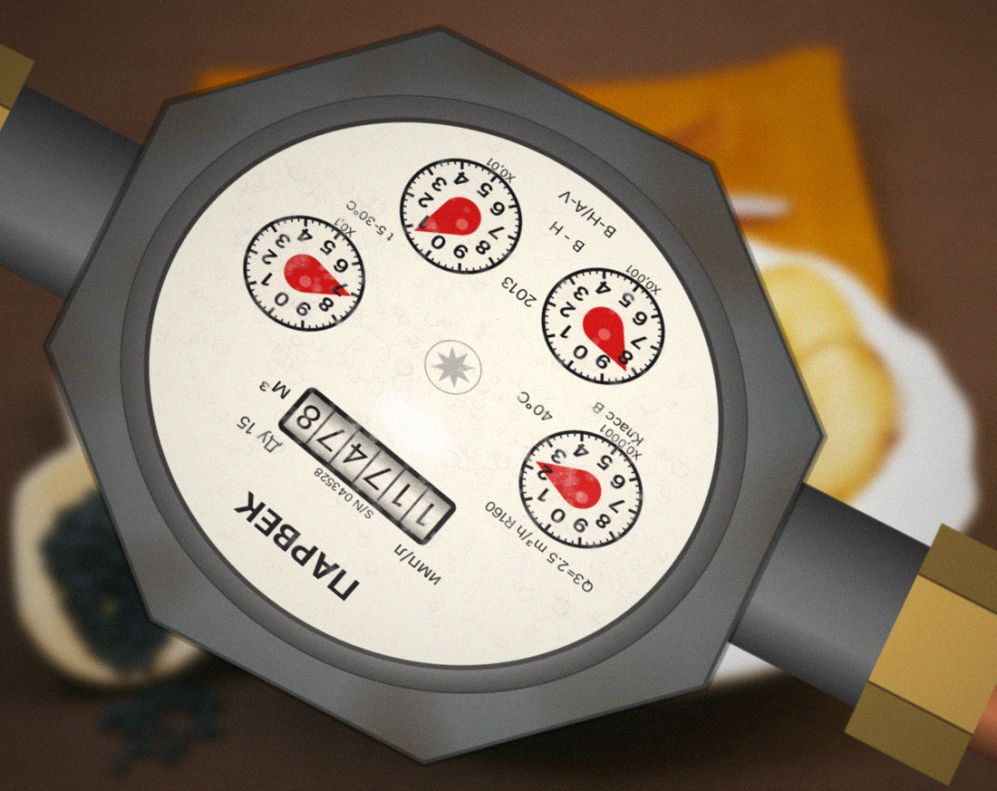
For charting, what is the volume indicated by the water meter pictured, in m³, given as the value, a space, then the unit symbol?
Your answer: 117478.7082 m³
